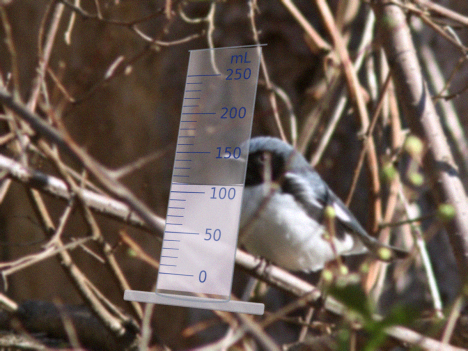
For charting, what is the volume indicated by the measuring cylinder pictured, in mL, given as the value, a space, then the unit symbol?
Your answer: 110 mL
